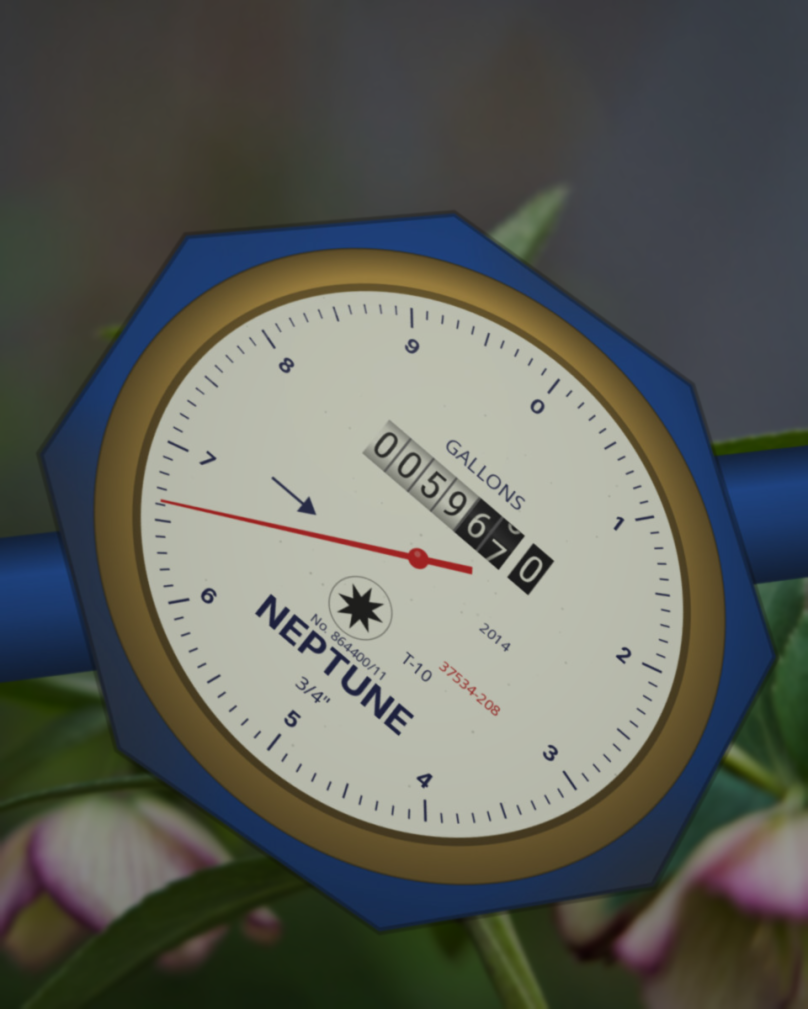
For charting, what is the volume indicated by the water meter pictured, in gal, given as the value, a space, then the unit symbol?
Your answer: 59666.6 gal
